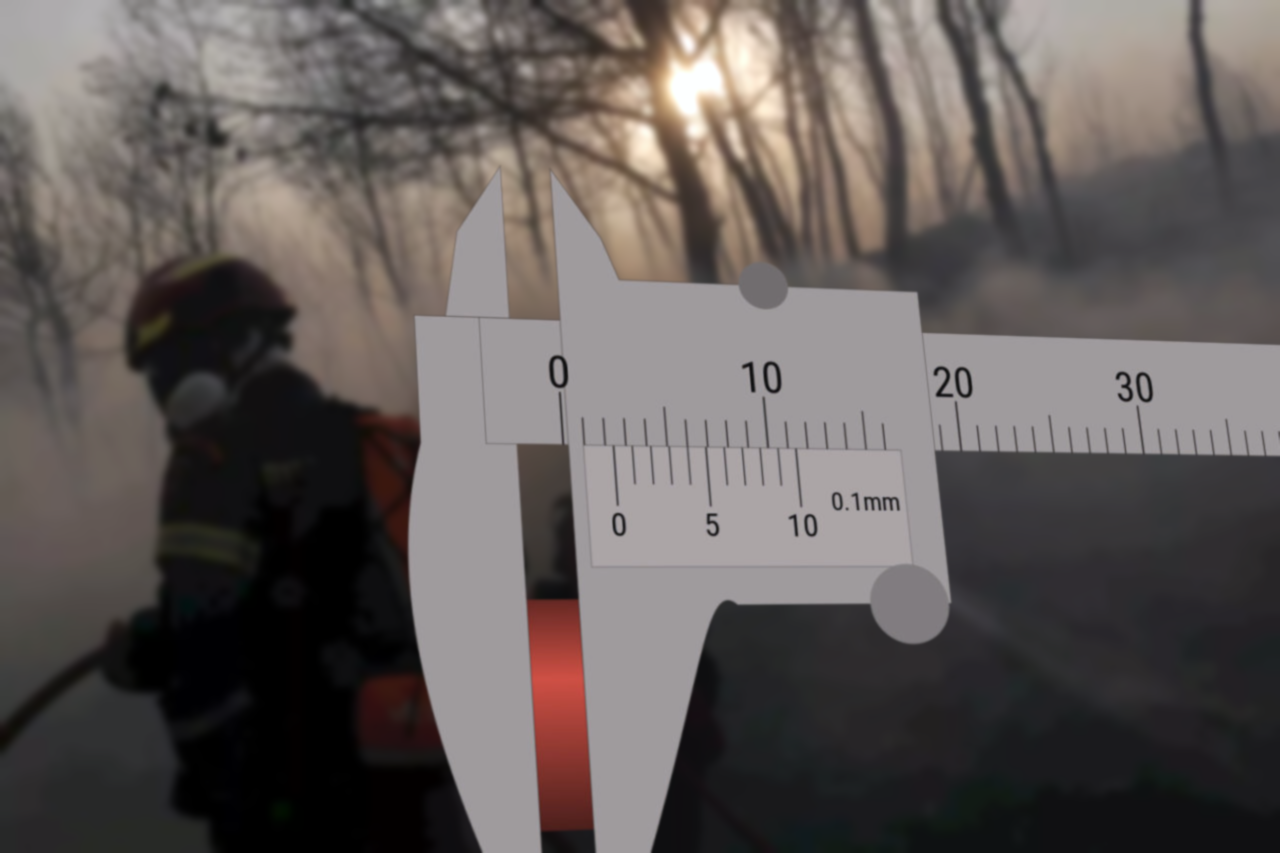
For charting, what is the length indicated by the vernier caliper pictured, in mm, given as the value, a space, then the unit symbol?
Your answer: 2.4 mm
